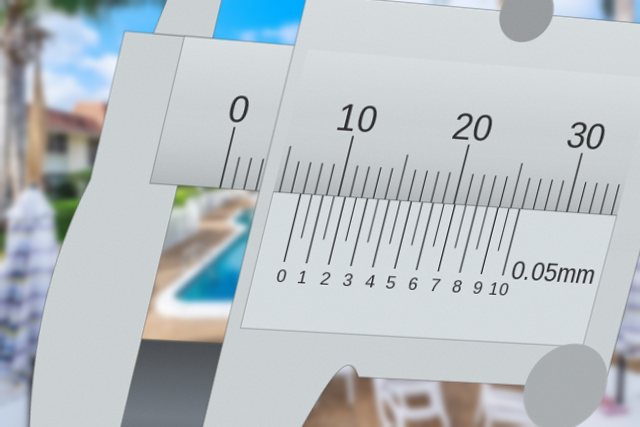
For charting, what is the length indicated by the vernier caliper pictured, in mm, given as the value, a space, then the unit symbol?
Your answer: 6.8 mm
